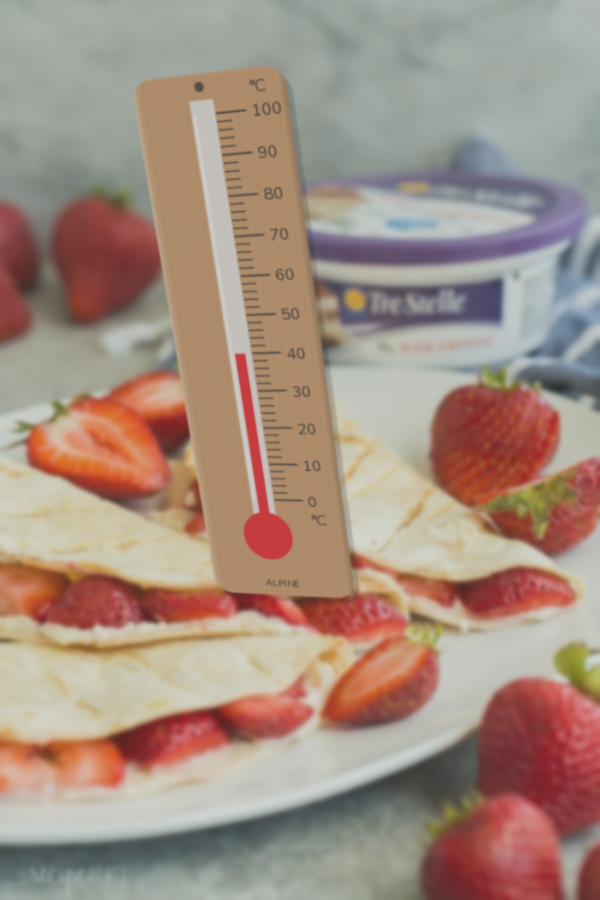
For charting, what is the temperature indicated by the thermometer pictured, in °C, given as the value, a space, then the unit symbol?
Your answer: 40 °C
